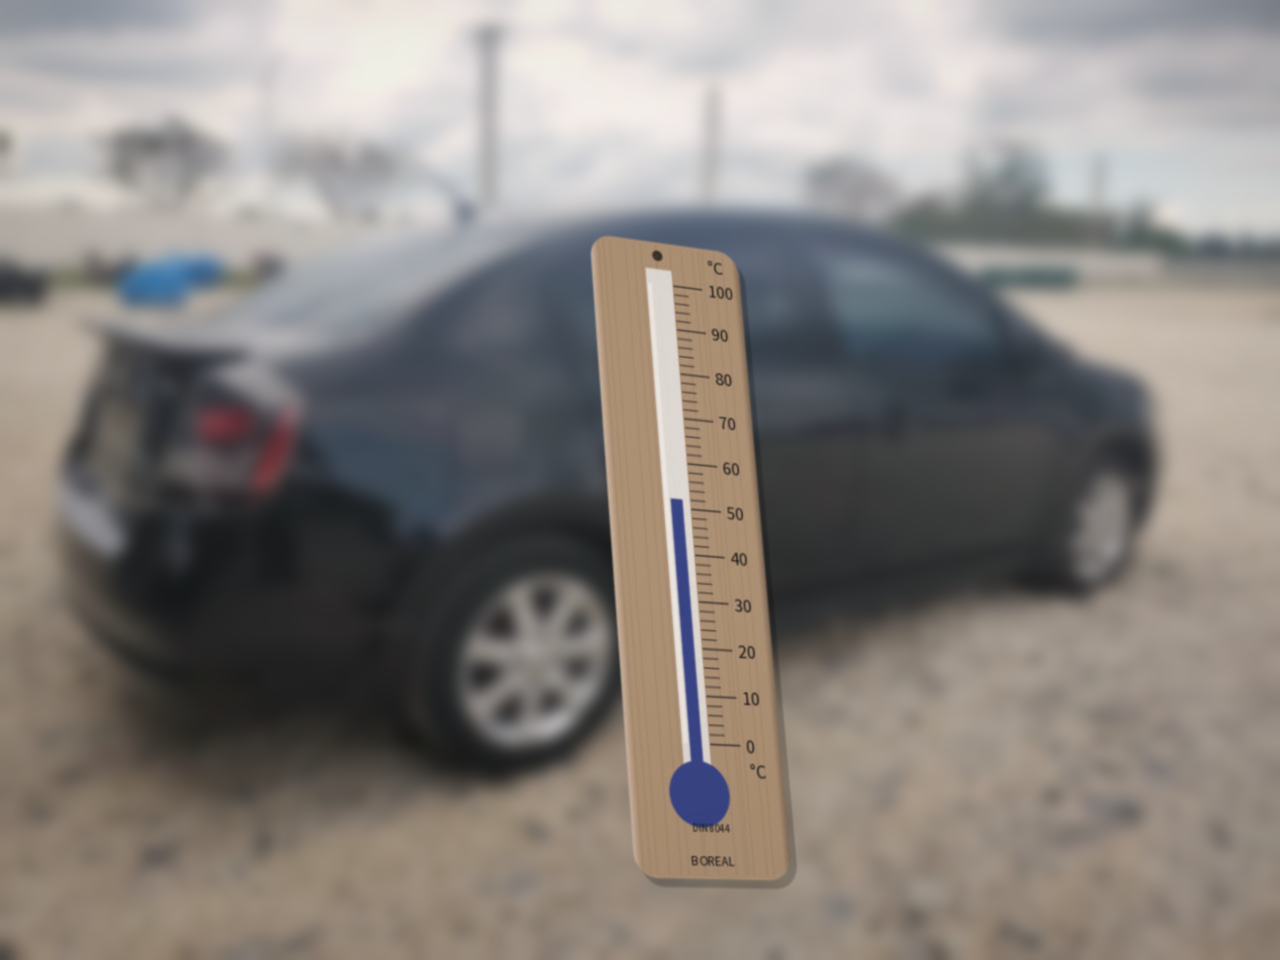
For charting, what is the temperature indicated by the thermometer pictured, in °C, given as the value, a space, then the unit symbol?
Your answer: 52 °C
